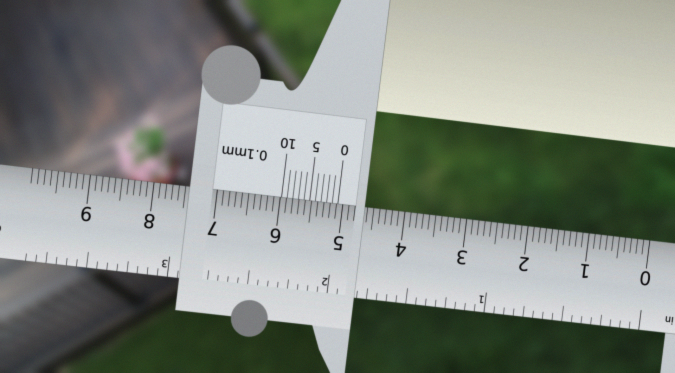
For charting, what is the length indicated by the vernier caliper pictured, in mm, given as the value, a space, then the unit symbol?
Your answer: 50.8 mm
